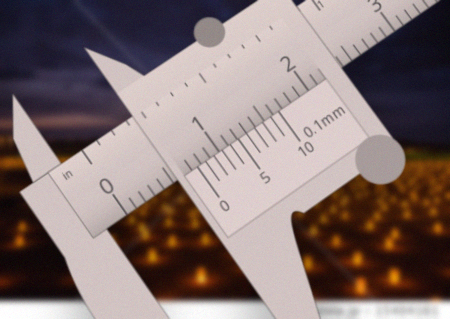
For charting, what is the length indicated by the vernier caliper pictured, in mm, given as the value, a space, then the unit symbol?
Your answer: 7.6 mm
